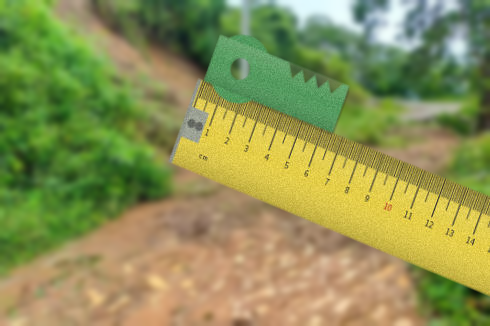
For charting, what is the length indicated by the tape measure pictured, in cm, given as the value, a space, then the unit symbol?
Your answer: 6.5 cm
